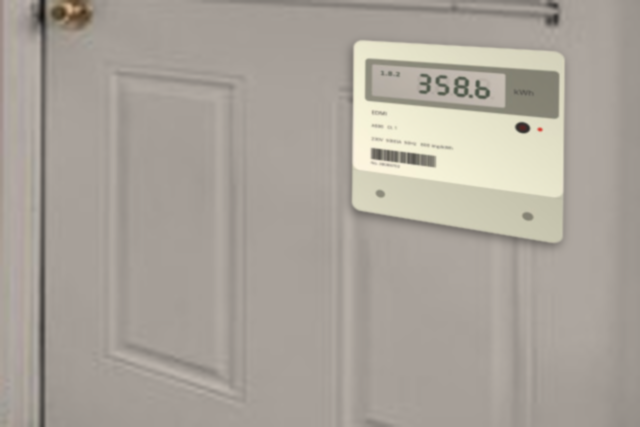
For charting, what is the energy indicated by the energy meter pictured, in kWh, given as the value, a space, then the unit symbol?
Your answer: 358.6 kWh
